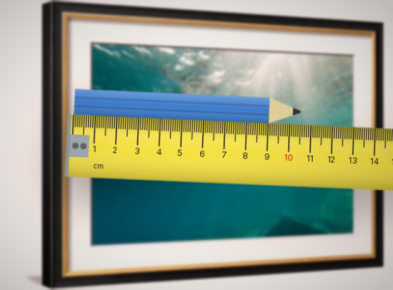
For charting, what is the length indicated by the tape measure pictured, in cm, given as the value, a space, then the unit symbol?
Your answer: 10.5 cm
